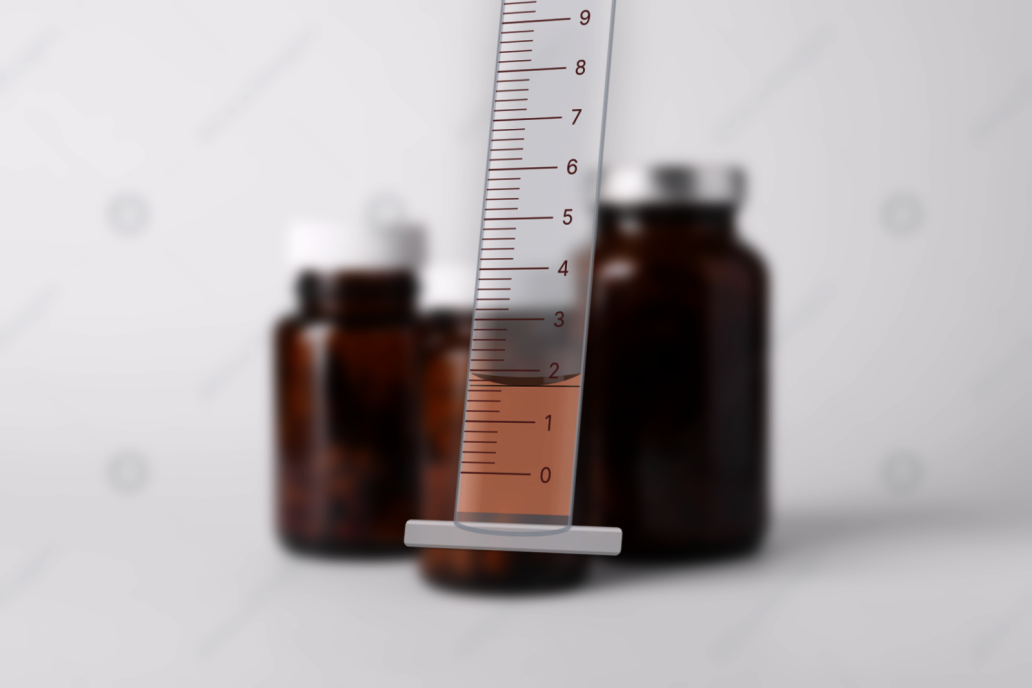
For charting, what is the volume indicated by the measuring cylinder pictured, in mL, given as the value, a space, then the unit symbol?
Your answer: 1.7 mL
